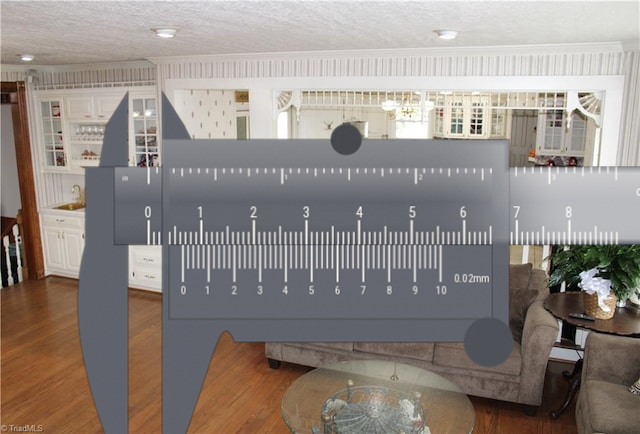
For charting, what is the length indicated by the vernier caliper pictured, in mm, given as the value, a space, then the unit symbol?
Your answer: 6.5 mm
